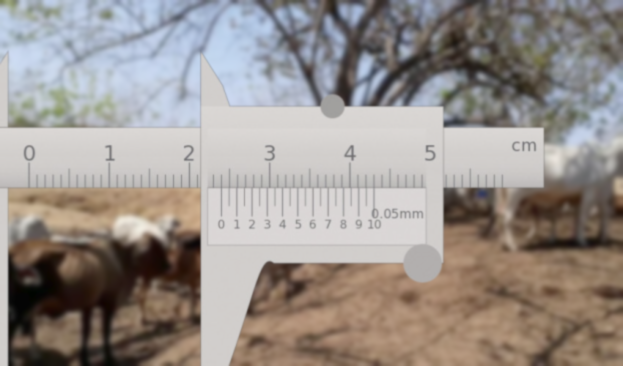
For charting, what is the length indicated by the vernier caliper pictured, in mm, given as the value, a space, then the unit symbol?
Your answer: 24.0 mm
